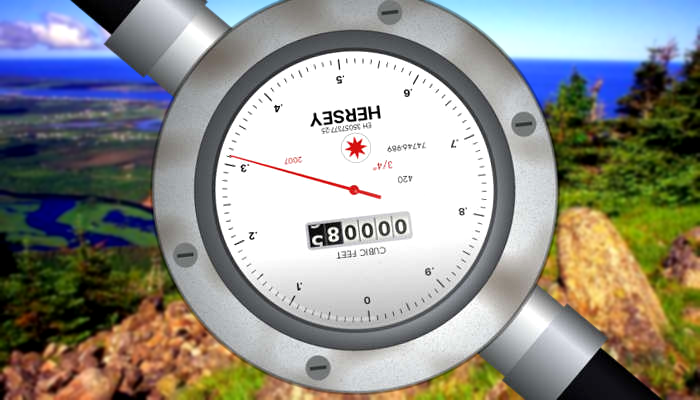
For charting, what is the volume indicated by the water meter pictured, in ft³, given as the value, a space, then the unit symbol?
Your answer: 85.31 ft³
